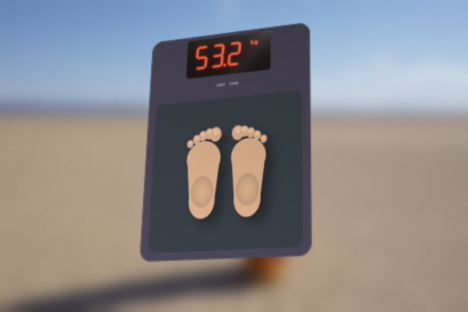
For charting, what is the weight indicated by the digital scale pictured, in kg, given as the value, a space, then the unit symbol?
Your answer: 53.2 kg
